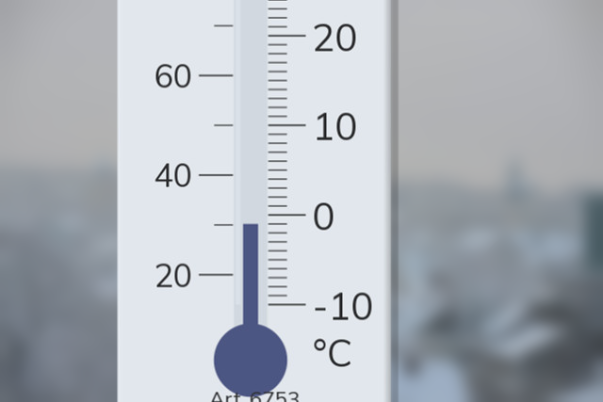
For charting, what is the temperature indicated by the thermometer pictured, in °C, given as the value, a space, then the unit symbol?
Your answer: -1 °C
